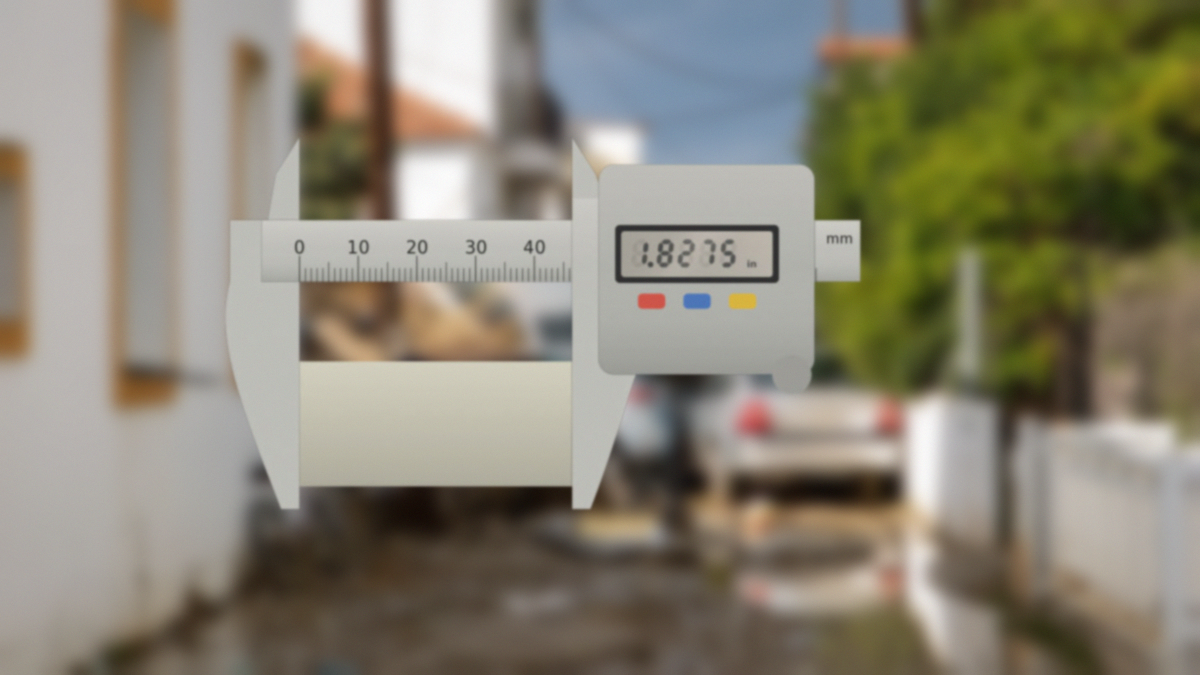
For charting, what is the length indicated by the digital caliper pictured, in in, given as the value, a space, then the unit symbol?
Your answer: 1.8275 in
